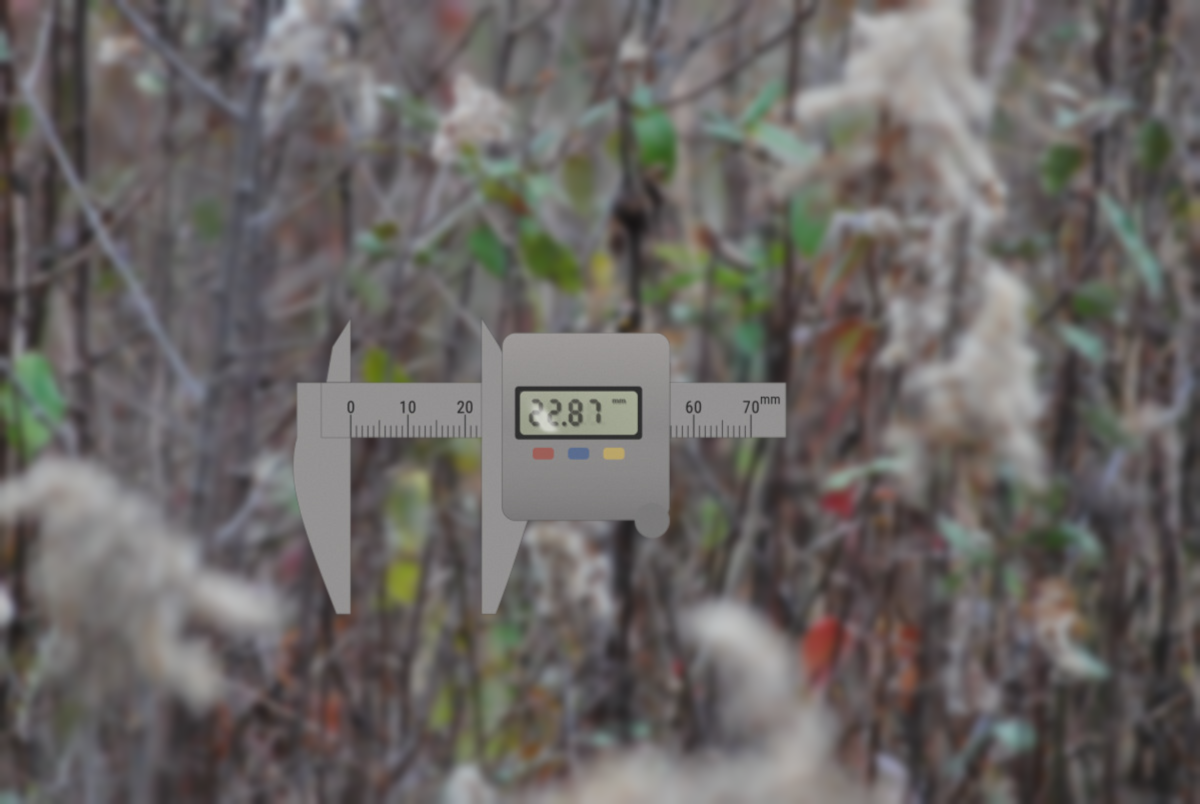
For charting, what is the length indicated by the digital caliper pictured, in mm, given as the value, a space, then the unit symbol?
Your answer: 22.87 mm
